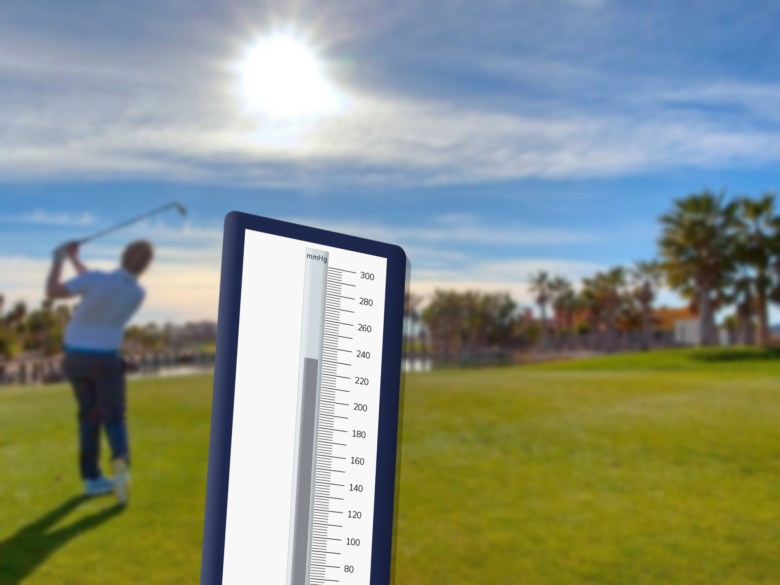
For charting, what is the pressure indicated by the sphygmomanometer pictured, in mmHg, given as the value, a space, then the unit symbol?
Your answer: 230 mmHg
